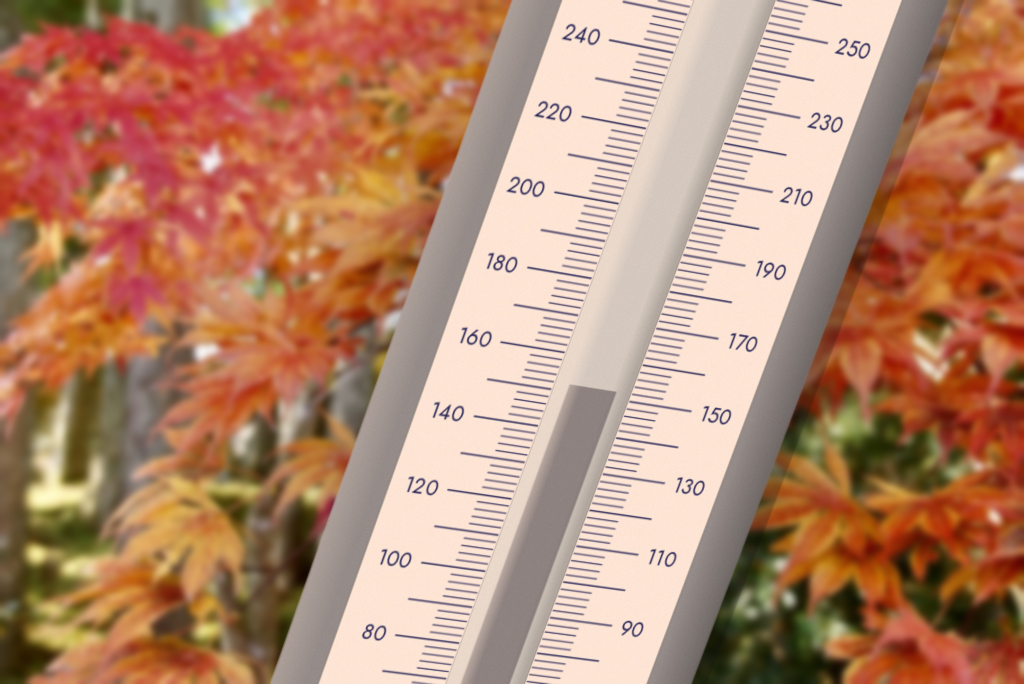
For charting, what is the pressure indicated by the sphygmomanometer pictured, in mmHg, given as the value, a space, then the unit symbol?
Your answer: 152 mmHg
